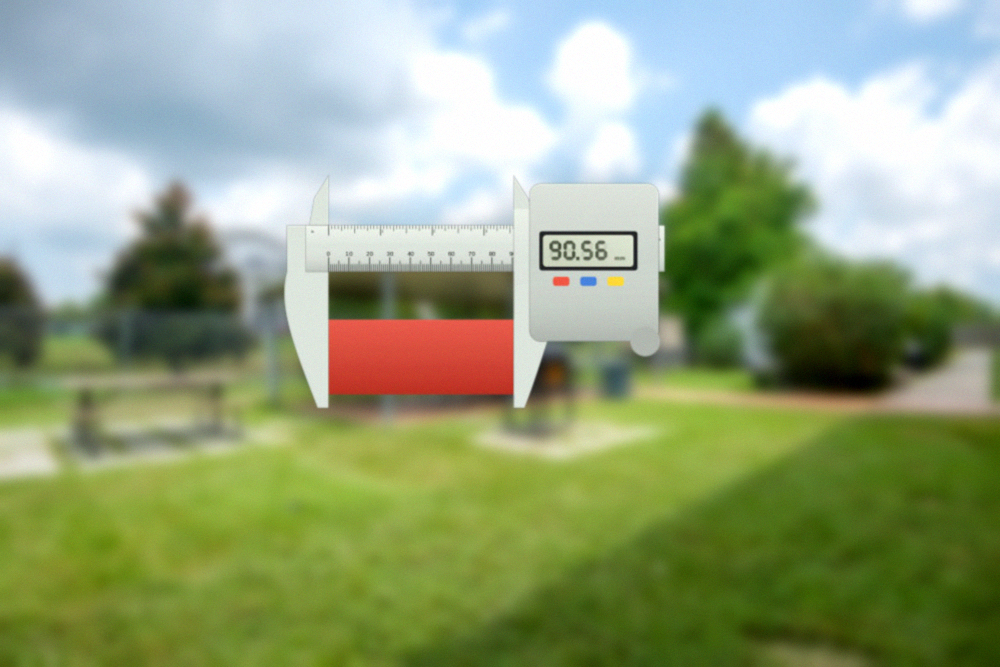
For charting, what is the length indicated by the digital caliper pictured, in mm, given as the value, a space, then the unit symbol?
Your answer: 90.56 mm
